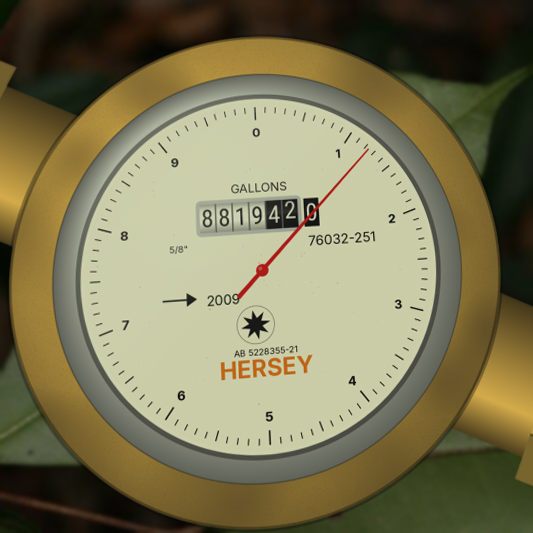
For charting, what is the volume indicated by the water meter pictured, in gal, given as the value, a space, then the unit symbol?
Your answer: 8819421.2 gal
